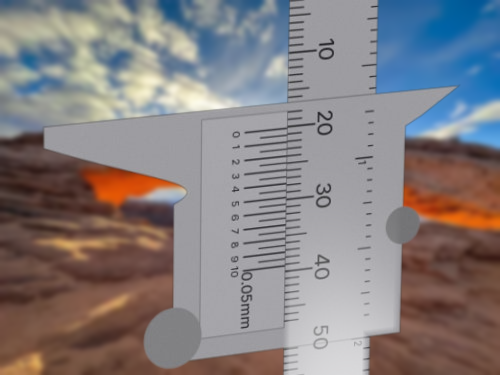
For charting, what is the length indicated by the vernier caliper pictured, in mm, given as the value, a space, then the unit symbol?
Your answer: 20.2 mm
